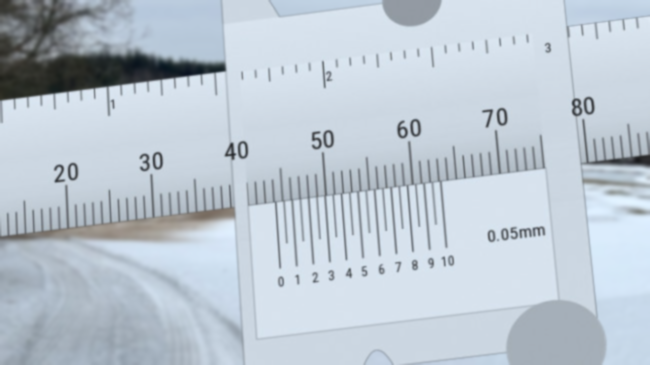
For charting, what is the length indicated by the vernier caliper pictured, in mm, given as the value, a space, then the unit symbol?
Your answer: 44.2 mm
